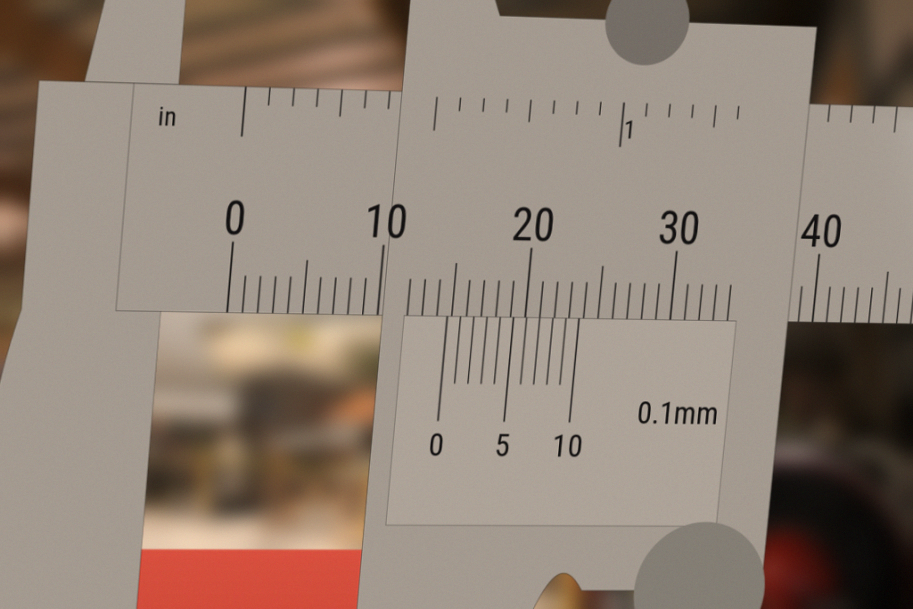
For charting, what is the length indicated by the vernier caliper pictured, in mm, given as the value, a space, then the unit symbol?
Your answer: 14.7 mm
